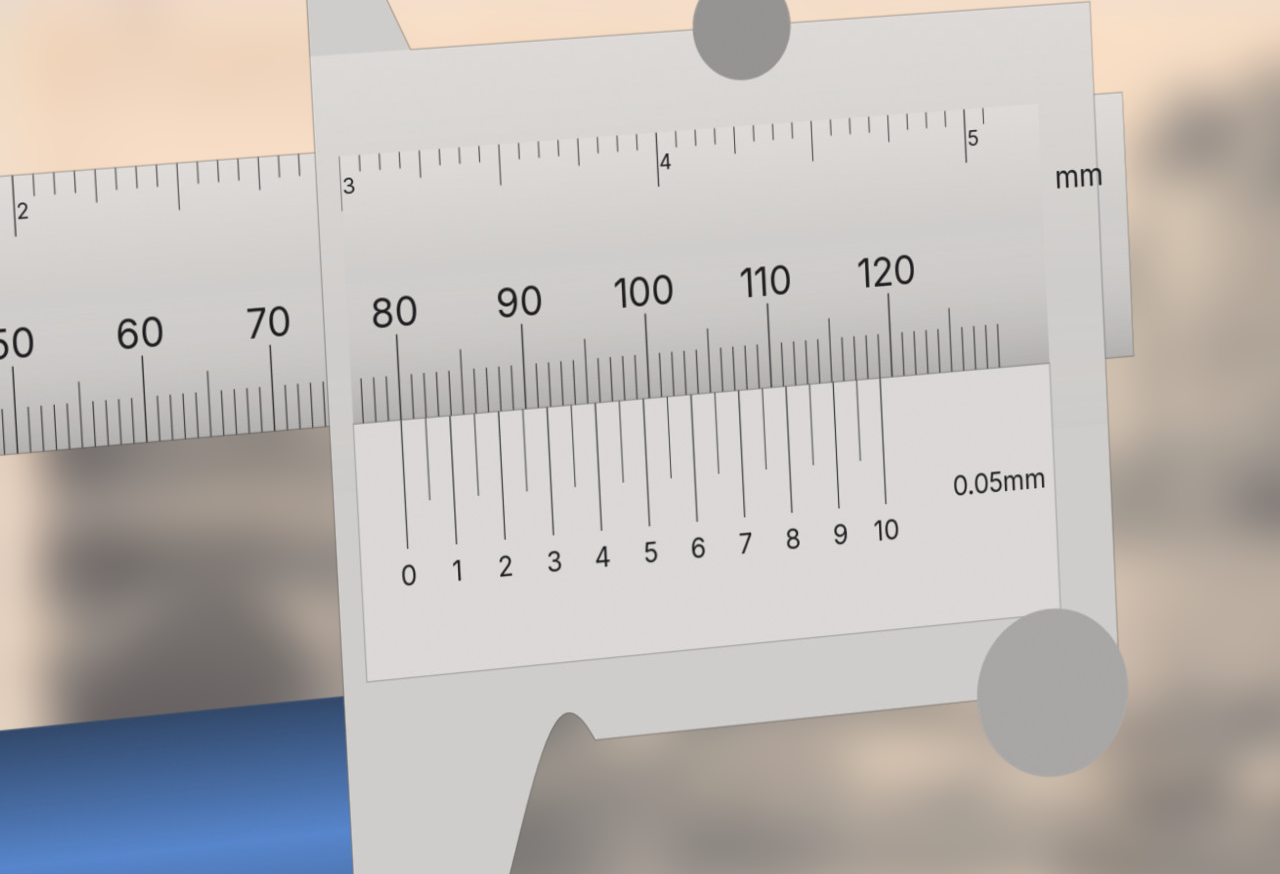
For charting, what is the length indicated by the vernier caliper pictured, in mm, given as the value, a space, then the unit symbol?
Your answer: 80.0 mm
